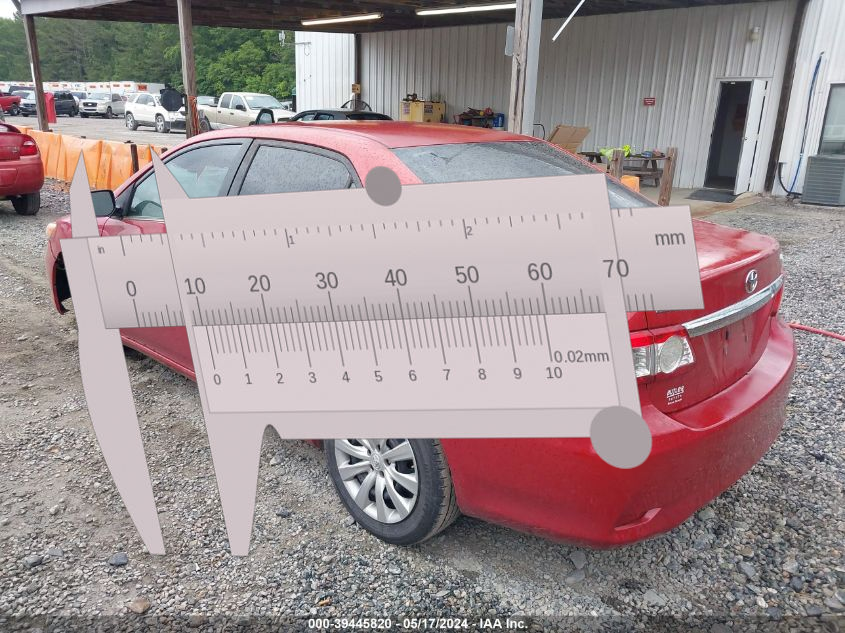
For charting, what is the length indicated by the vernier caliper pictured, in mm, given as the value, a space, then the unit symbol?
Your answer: 10.6 mm
